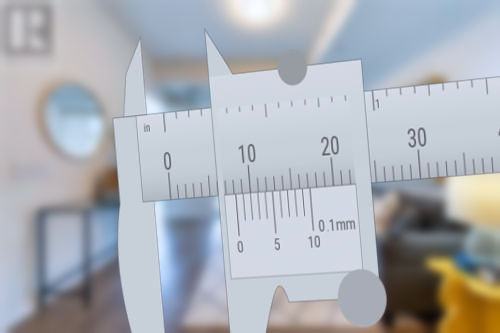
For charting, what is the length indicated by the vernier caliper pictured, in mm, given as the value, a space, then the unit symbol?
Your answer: 8.2 mm
